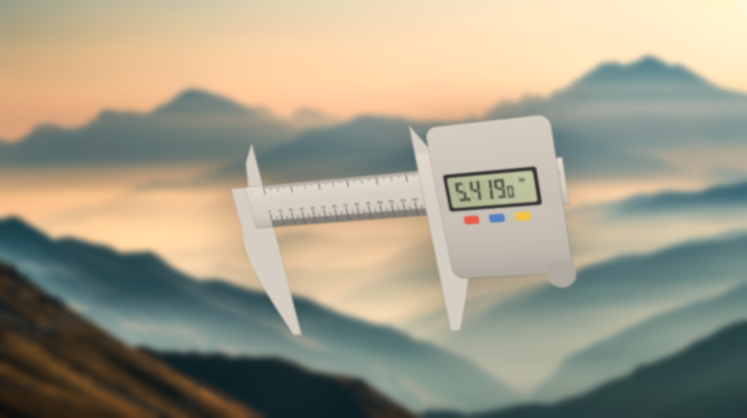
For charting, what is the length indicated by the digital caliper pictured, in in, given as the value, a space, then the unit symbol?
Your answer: 5.4190 in
